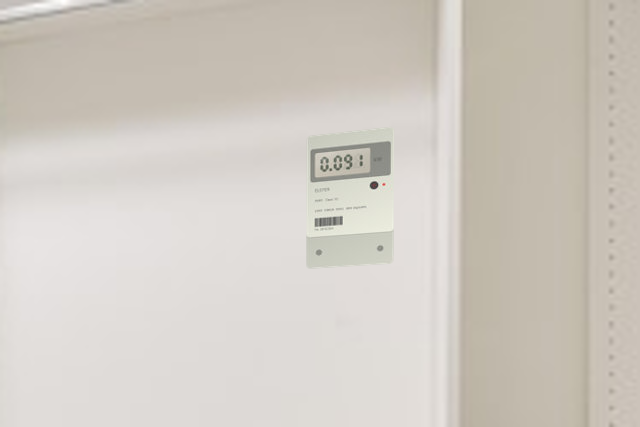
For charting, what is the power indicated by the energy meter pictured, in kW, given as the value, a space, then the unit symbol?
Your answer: 0.091 kW
